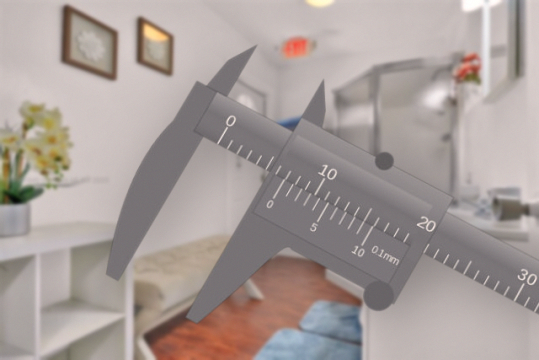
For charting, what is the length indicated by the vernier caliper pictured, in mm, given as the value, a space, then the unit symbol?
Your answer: 6.9 mm
